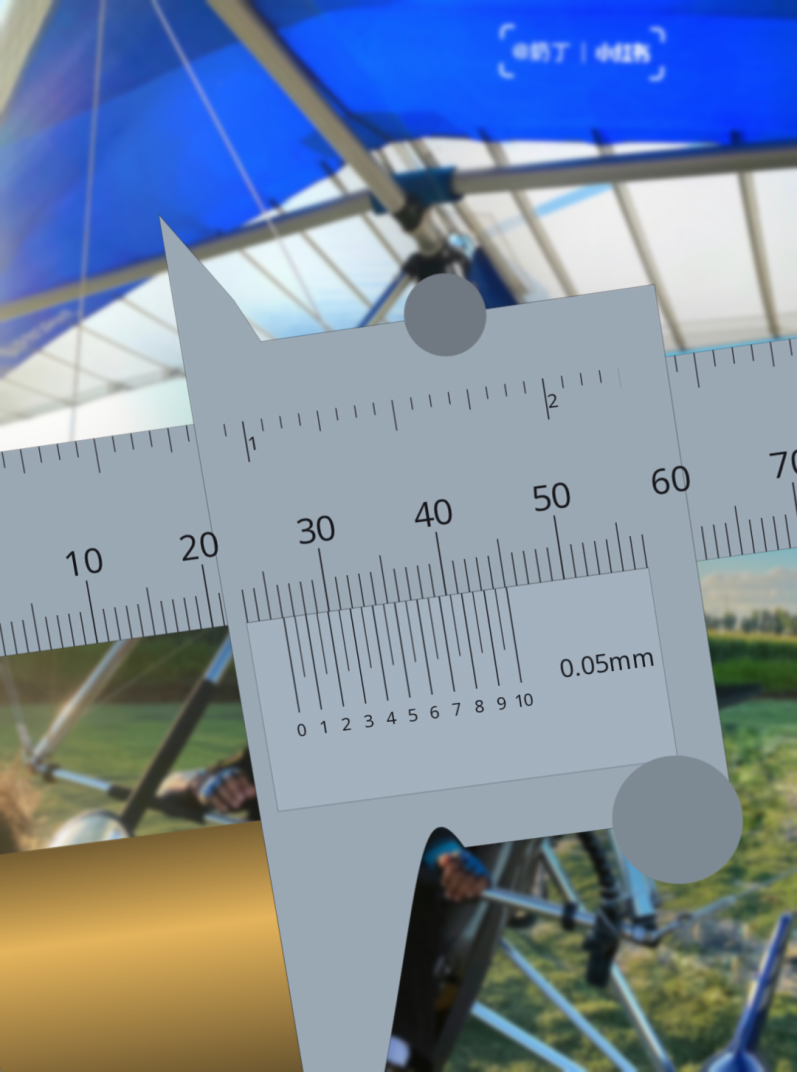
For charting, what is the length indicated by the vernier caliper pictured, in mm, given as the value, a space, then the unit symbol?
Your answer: 26.1 mm
